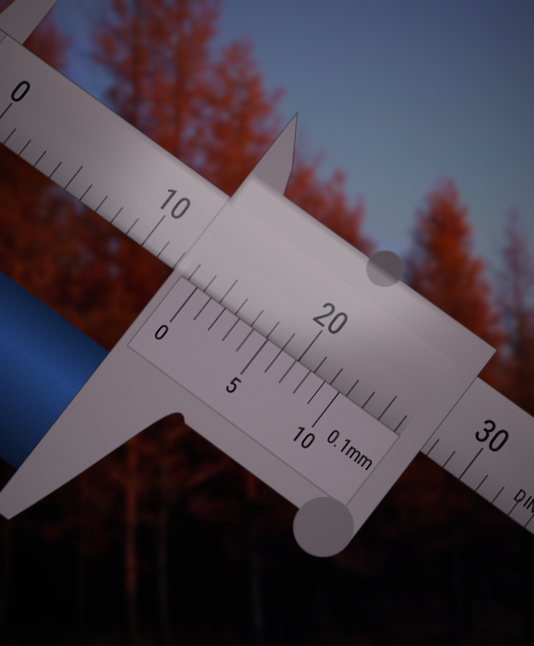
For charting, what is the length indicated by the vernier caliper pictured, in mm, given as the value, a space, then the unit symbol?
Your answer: 13.6 mm
